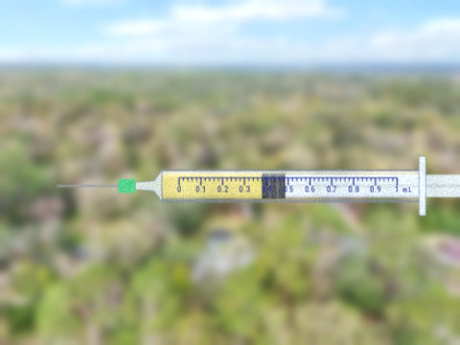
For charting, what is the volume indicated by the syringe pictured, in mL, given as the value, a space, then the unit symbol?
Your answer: 0.38 mL
